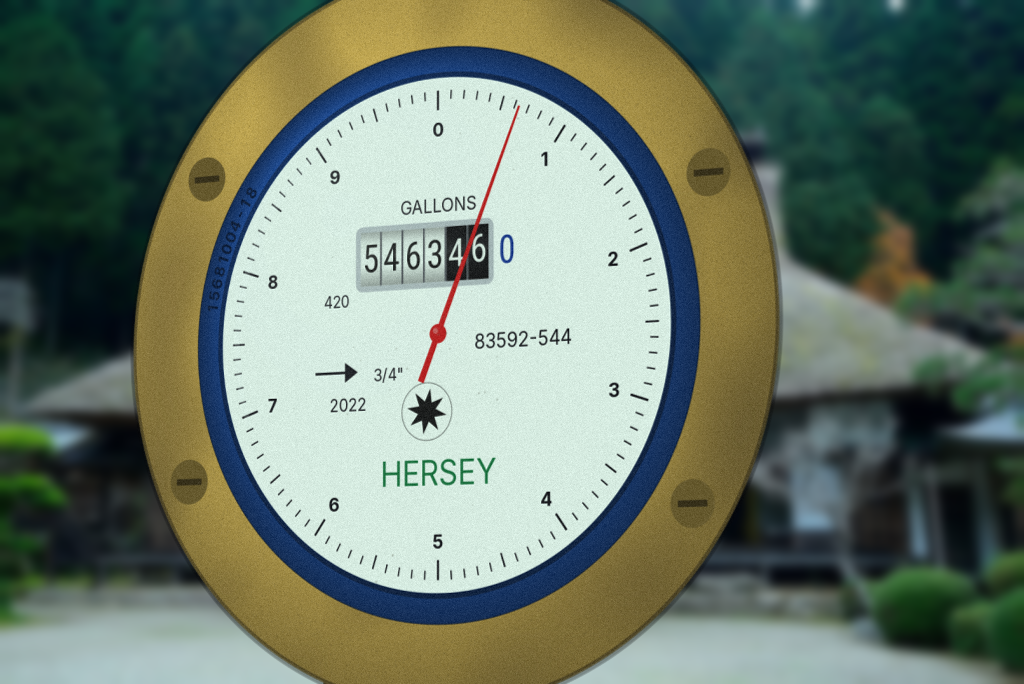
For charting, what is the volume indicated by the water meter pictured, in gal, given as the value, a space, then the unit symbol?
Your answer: 5463460.6 gal
